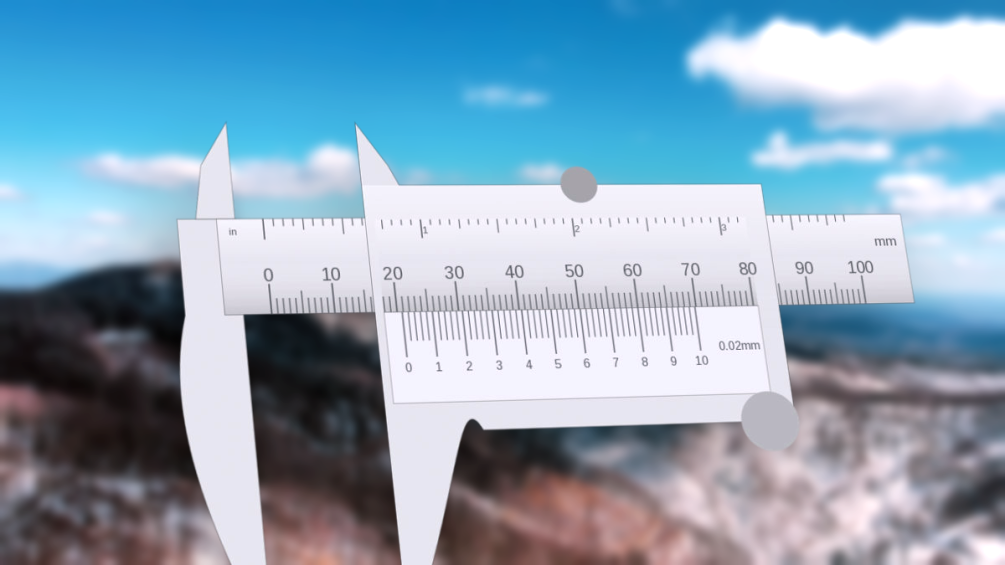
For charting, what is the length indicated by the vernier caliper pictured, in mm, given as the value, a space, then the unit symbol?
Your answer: 20.8 mm
